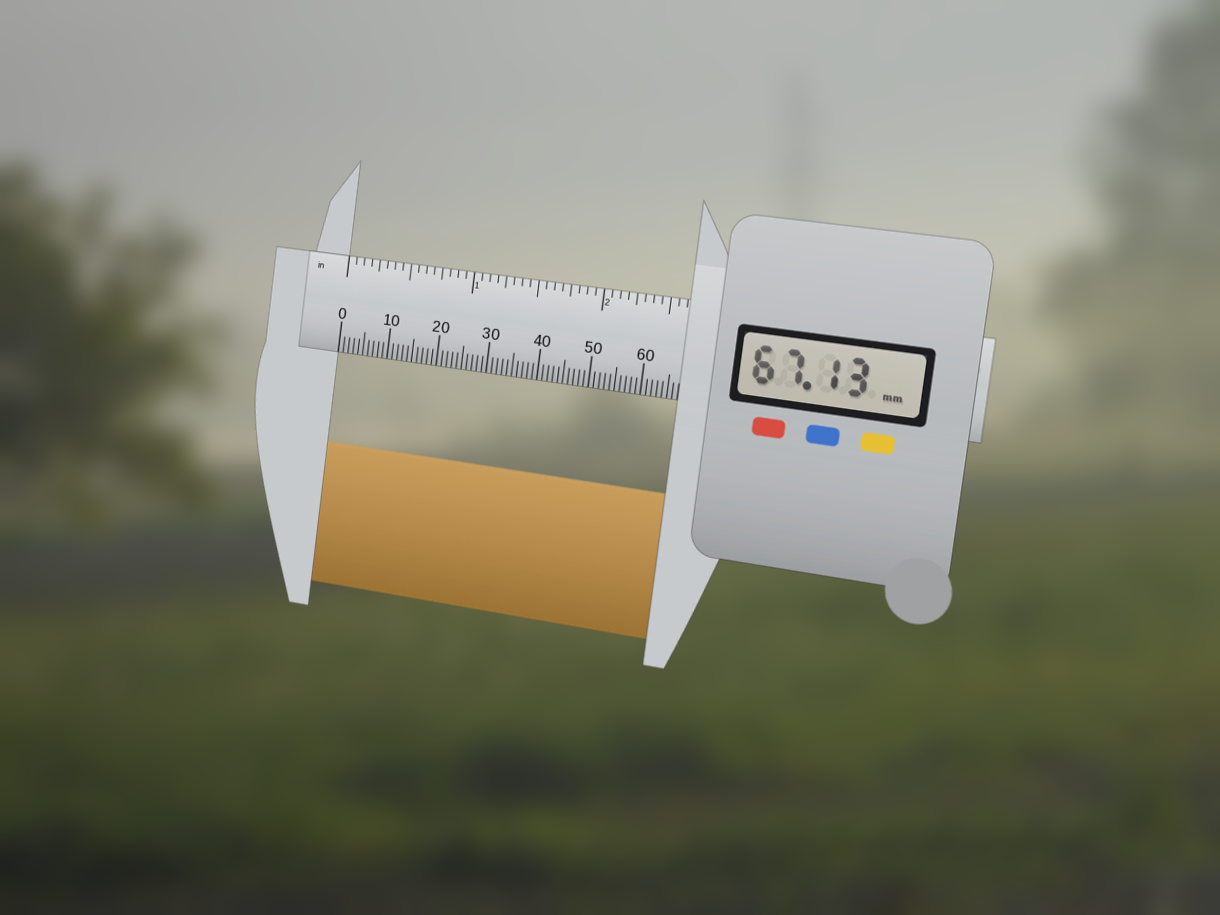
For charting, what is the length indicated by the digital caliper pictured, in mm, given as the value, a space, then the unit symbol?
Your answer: 67.13 mm
